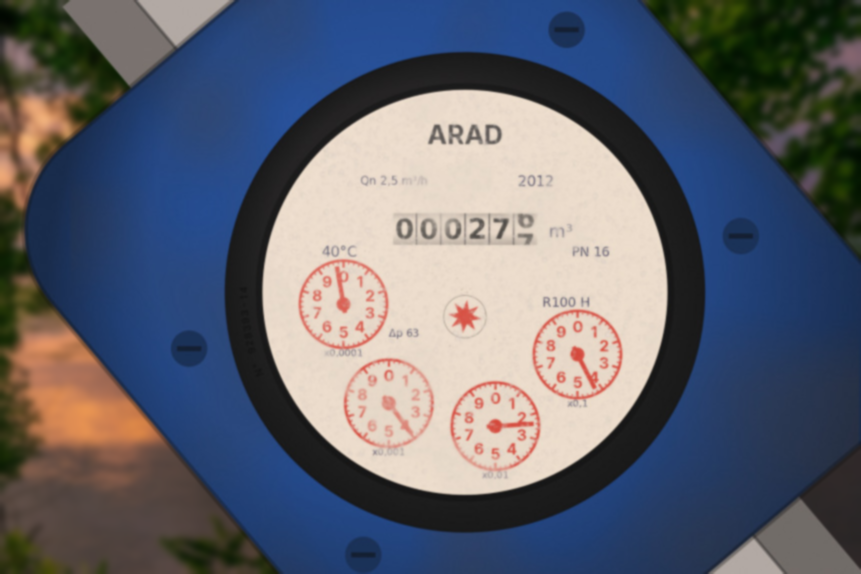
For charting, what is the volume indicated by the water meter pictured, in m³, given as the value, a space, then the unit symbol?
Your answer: 276.4239 m³
